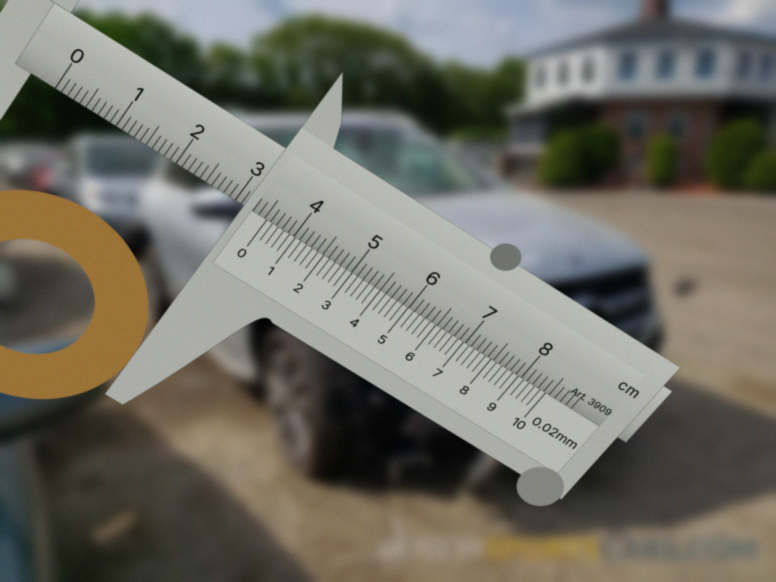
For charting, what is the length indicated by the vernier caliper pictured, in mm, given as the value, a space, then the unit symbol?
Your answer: 35.4 mm
